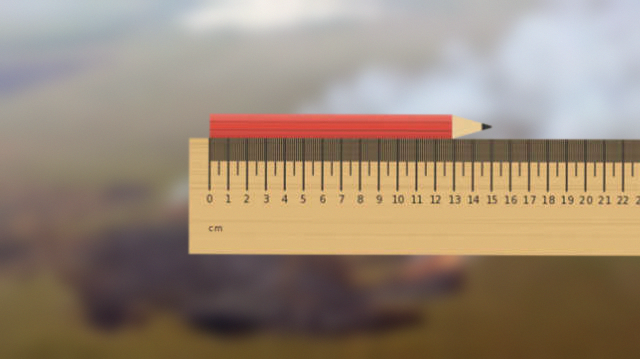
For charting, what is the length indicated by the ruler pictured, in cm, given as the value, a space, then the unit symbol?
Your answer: 15 cm
